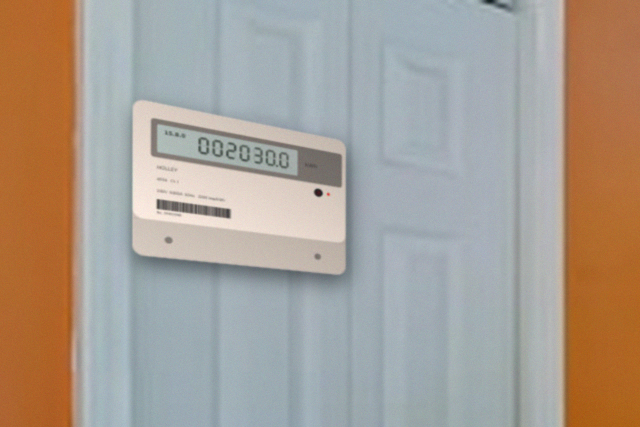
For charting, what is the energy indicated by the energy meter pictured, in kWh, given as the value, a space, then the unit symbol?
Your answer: 2030.0 kWh
